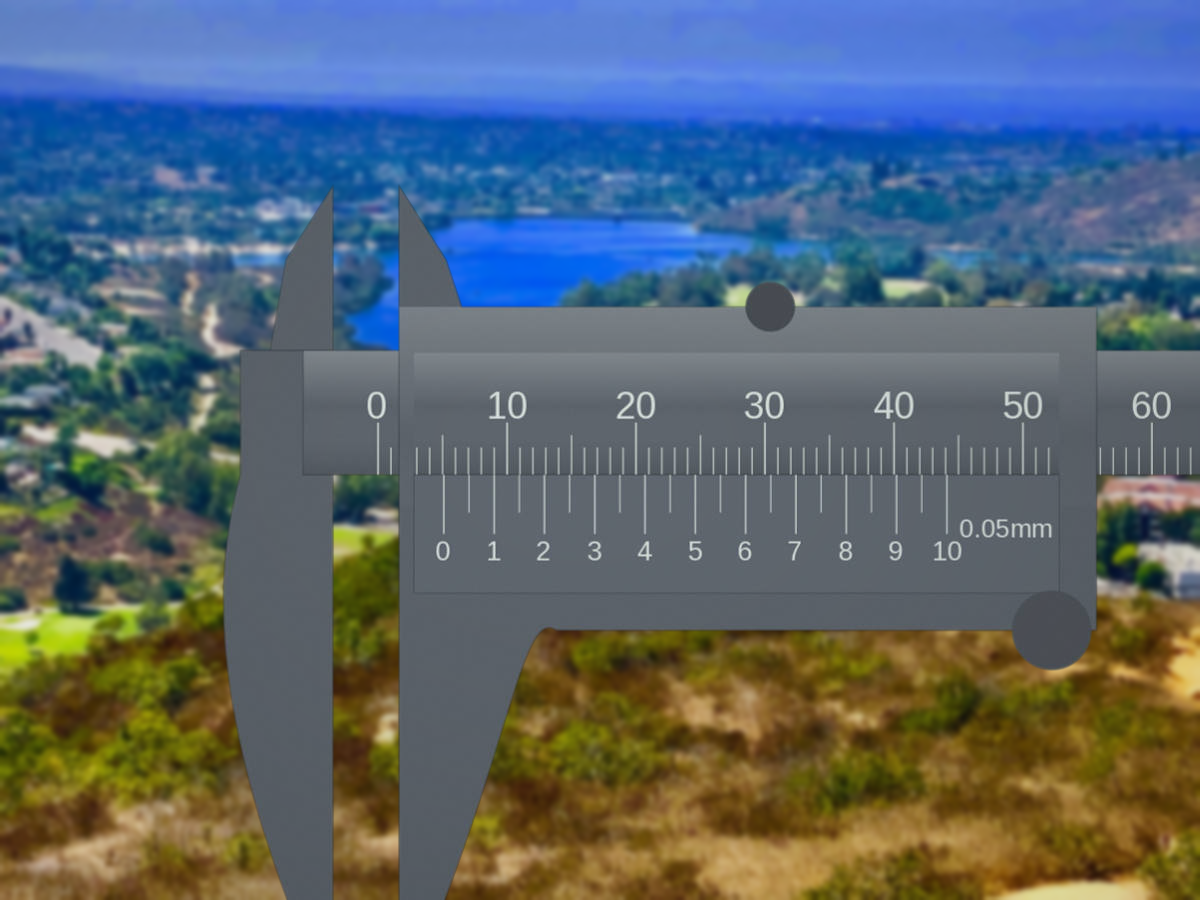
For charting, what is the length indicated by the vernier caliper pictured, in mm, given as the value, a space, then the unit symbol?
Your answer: 5.1 mm
